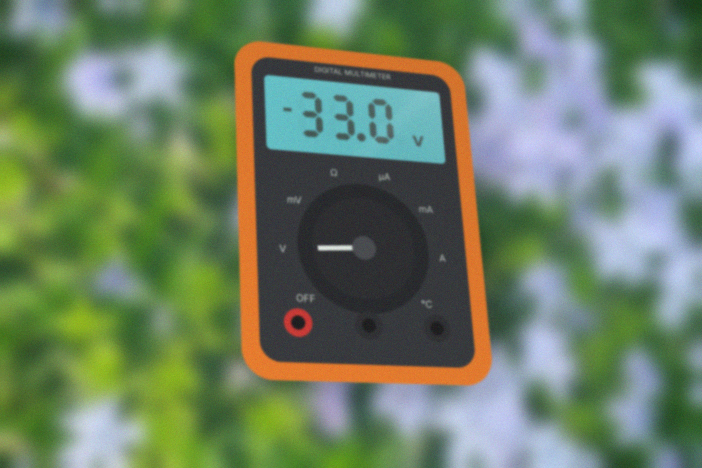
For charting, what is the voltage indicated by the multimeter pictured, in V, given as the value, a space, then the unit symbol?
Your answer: -33.0 V
